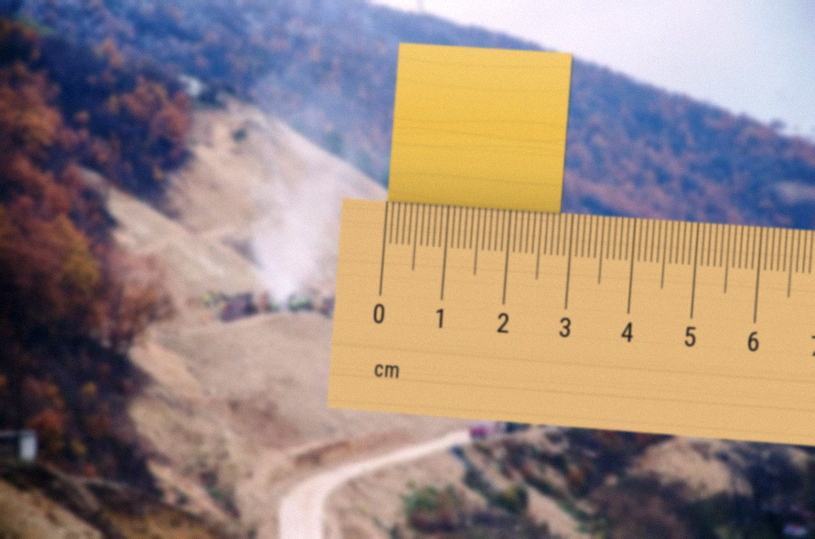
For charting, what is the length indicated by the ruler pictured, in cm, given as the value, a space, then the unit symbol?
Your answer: 2.8 cm
